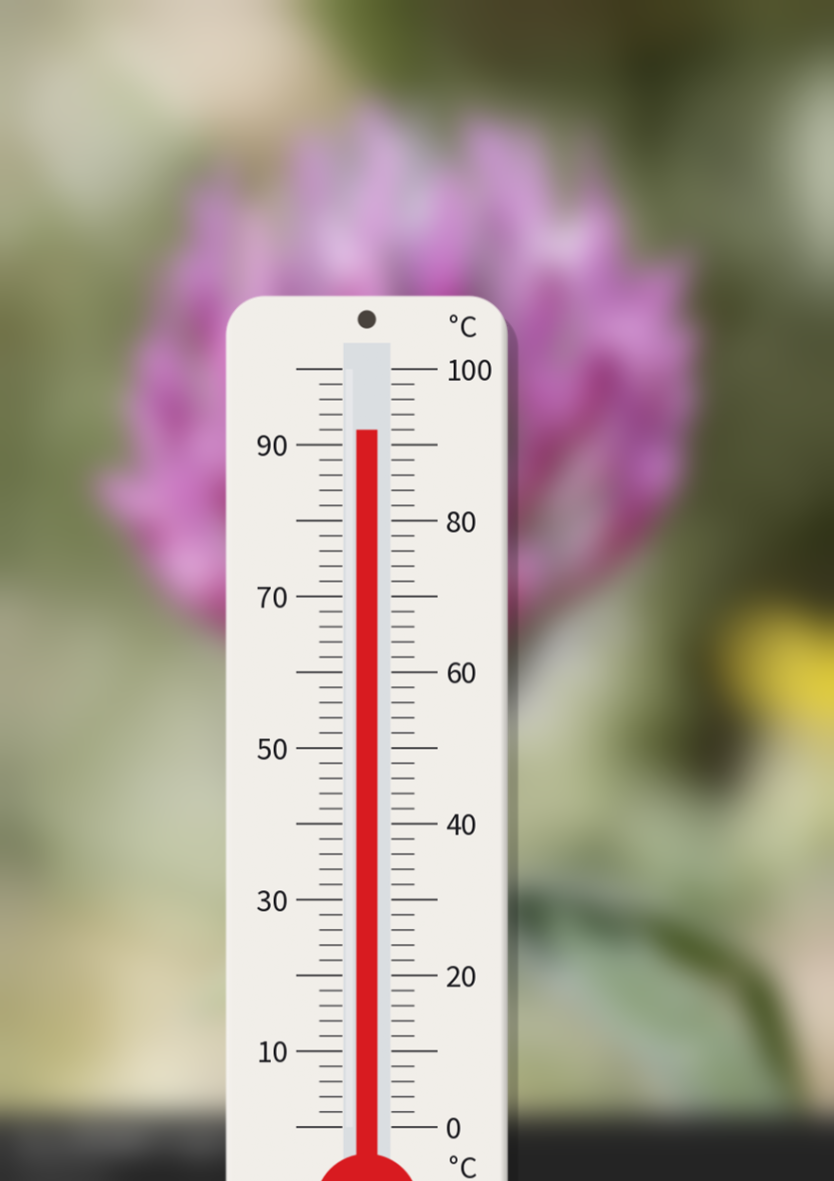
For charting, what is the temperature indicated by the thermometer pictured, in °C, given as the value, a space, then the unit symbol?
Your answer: 92 °C
